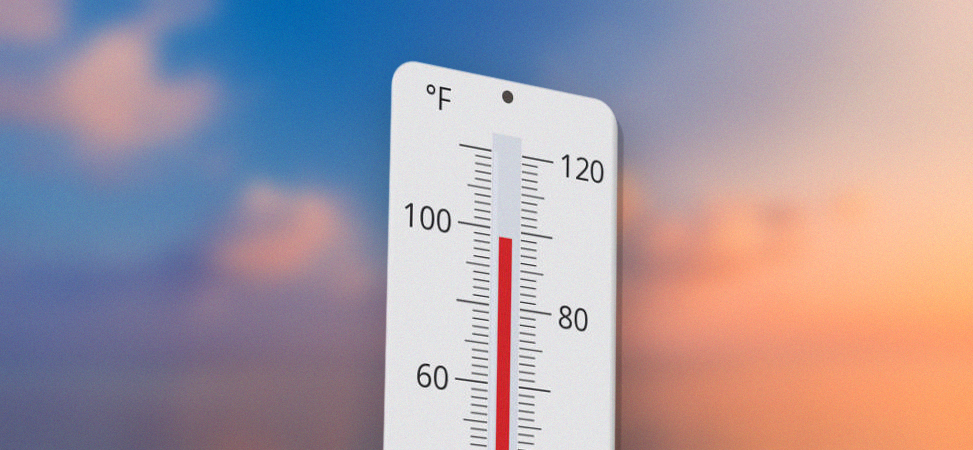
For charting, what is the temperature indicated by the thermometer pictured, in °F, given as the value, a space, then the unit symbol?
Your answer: 98 °F
